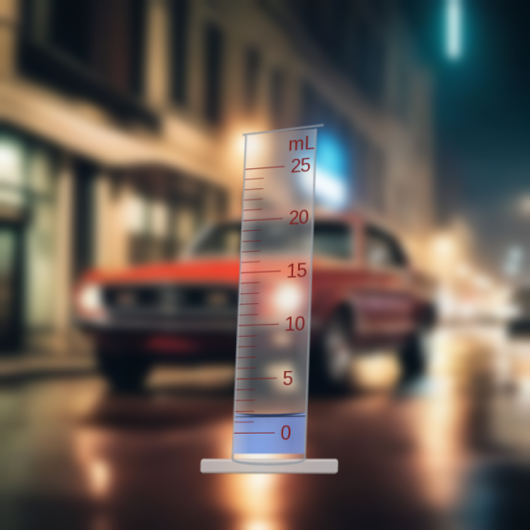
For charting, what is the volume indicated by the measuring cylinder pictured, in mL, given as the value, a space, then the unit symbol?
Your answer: 1.5 mL
